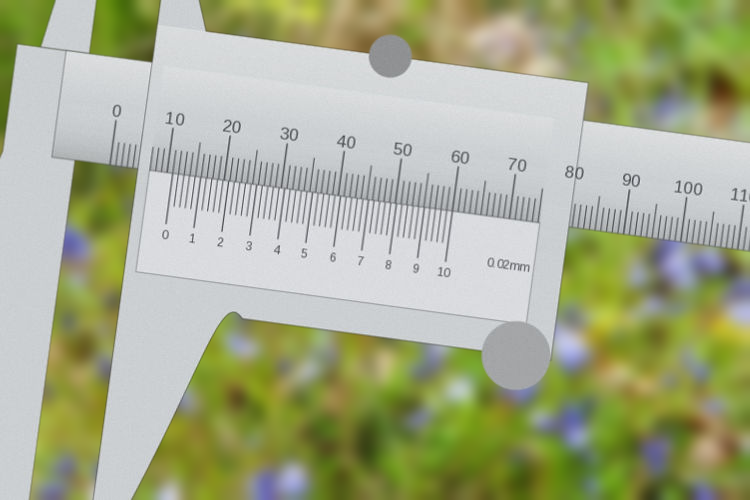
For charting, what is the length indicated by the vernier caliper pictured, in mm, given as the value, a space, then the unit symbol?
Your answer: 11.0 mm
